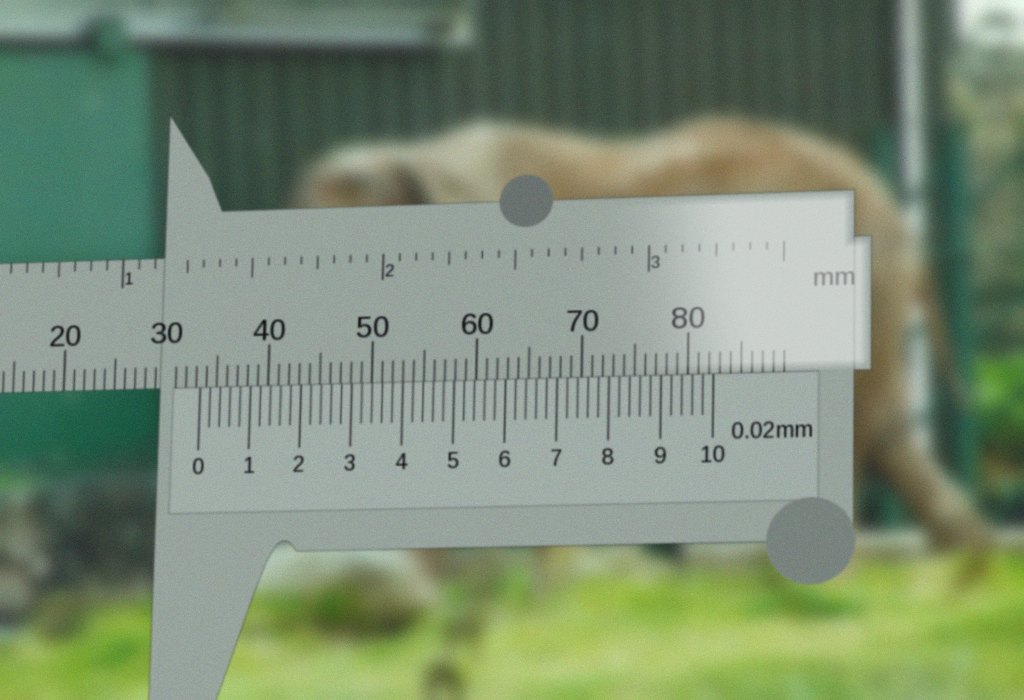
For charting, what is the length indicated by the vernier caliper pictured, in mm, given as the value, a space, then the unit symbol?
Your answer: 33.4 mm
